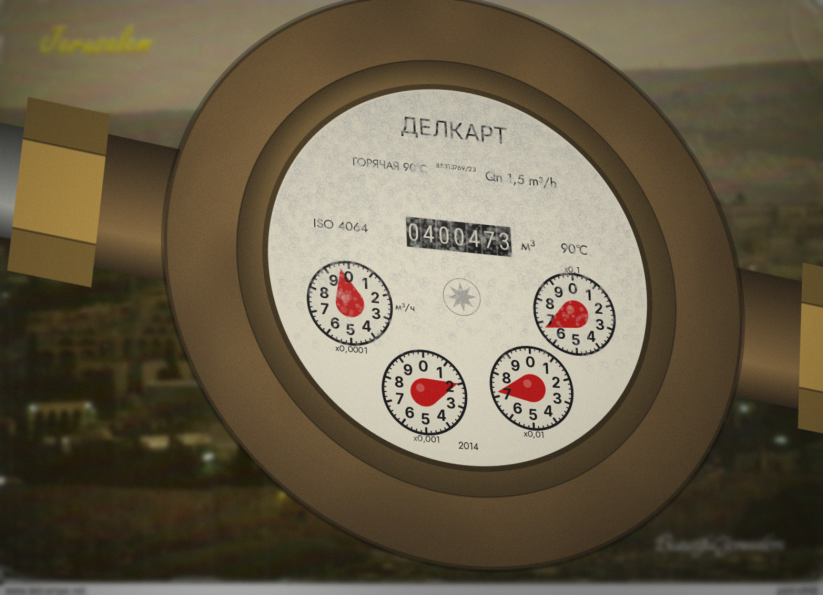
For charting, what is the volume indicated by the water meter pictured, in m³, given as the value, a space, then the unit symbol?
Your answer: 400473.6719 m³
